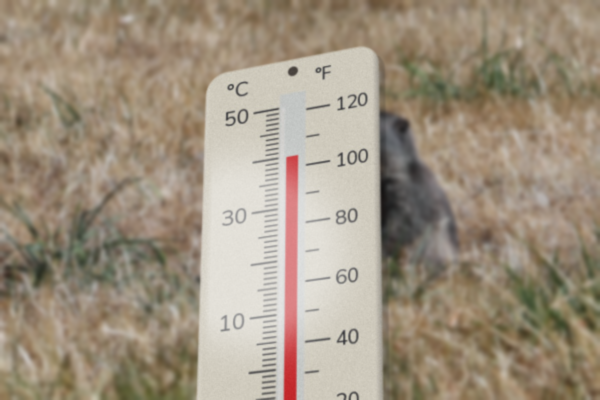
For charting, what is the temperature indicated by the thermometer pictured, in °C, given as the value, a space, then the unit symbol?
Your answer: 40 °C
